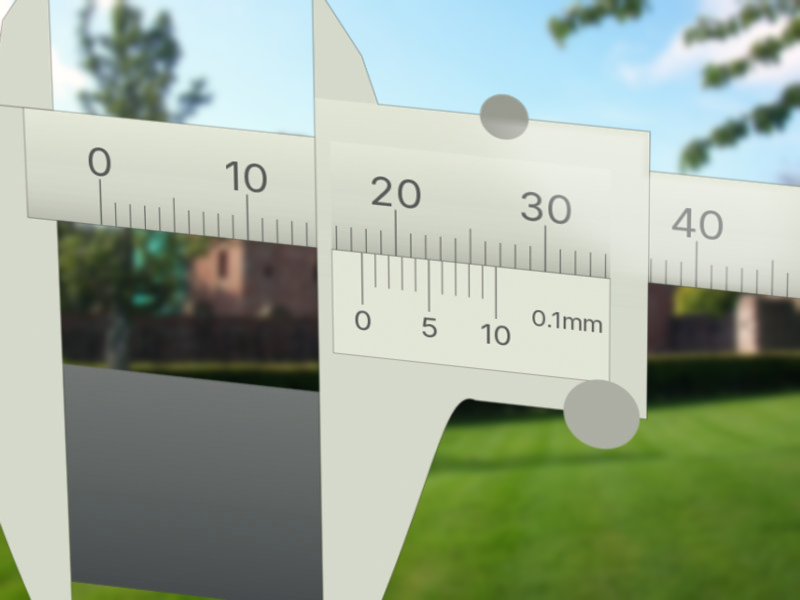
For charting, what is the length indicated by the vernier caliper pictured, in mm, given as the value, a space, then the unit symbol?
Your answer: 17.7 mm
